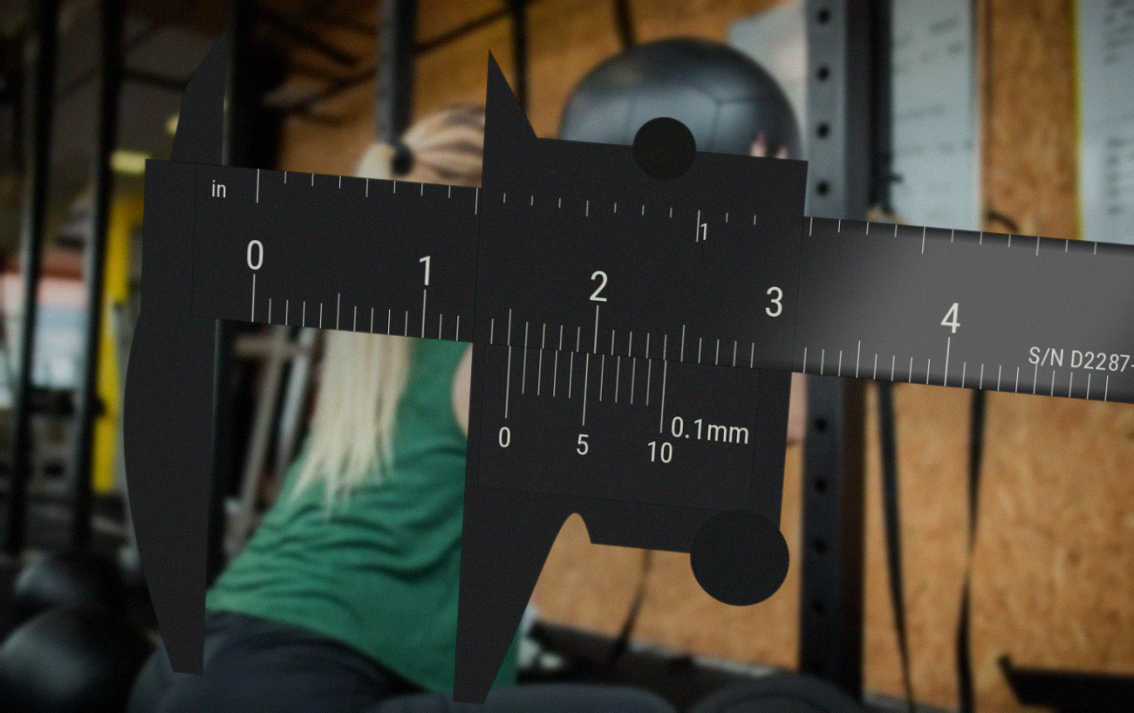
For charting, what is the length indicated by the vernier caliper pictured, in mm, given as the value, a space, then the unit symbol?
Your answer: 15.1 mm
